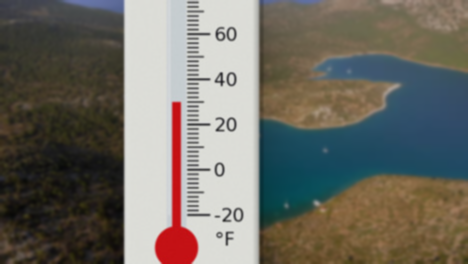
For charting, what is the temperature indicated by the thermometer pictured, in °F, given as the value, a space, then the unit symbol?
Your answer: 30 °F
